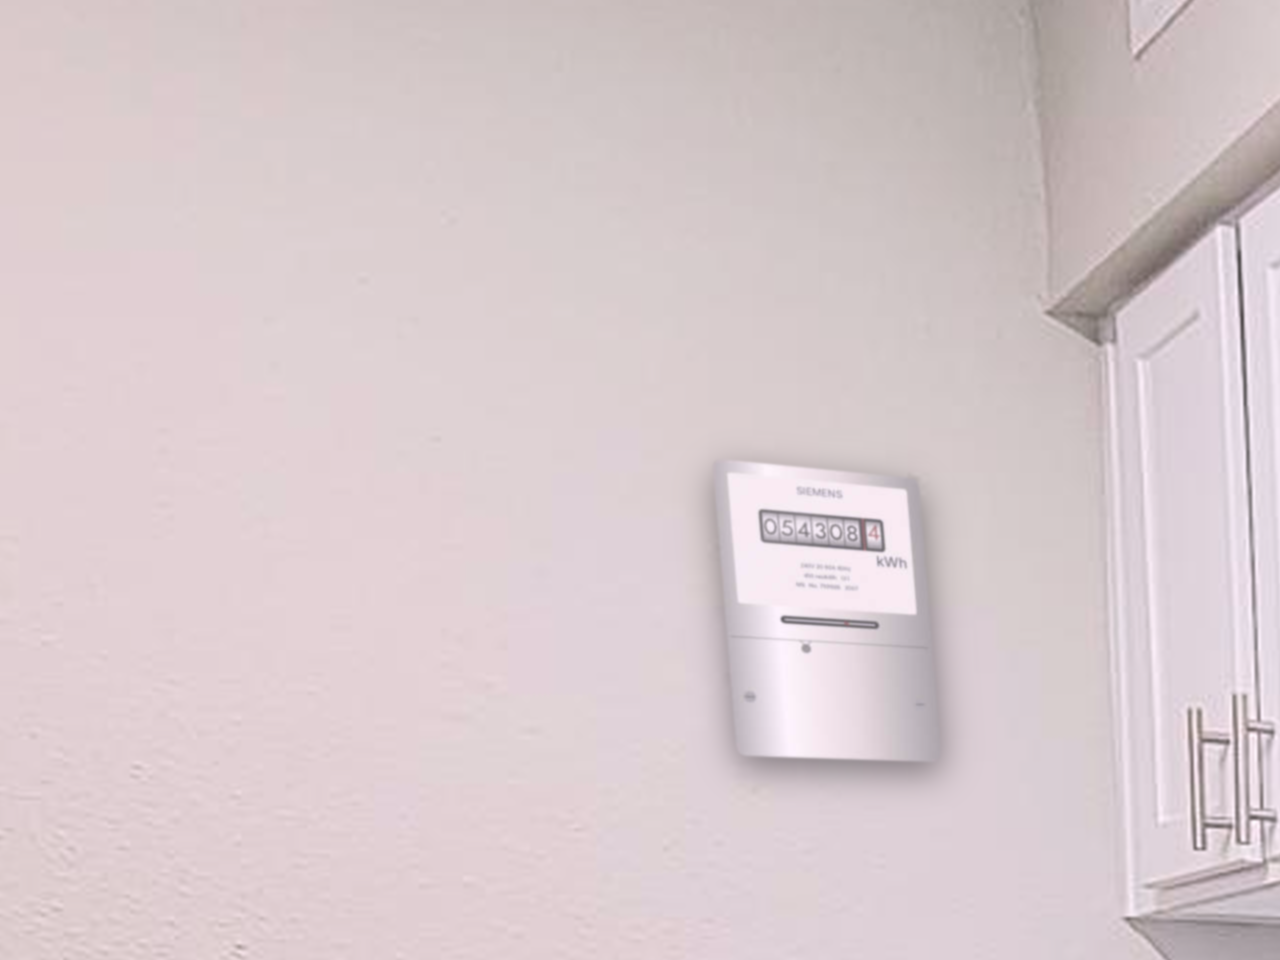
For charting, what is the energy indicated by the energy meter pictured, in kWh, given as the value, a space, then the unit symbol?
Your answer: 54308.4 kWh
